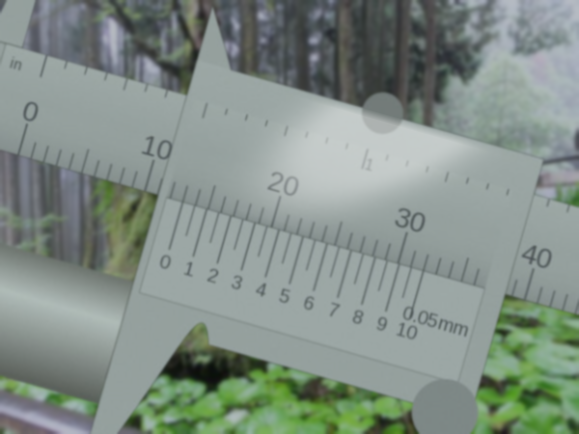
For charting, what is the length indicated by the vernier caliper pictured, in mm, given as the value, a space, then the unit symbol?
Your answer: 13.0 mm
